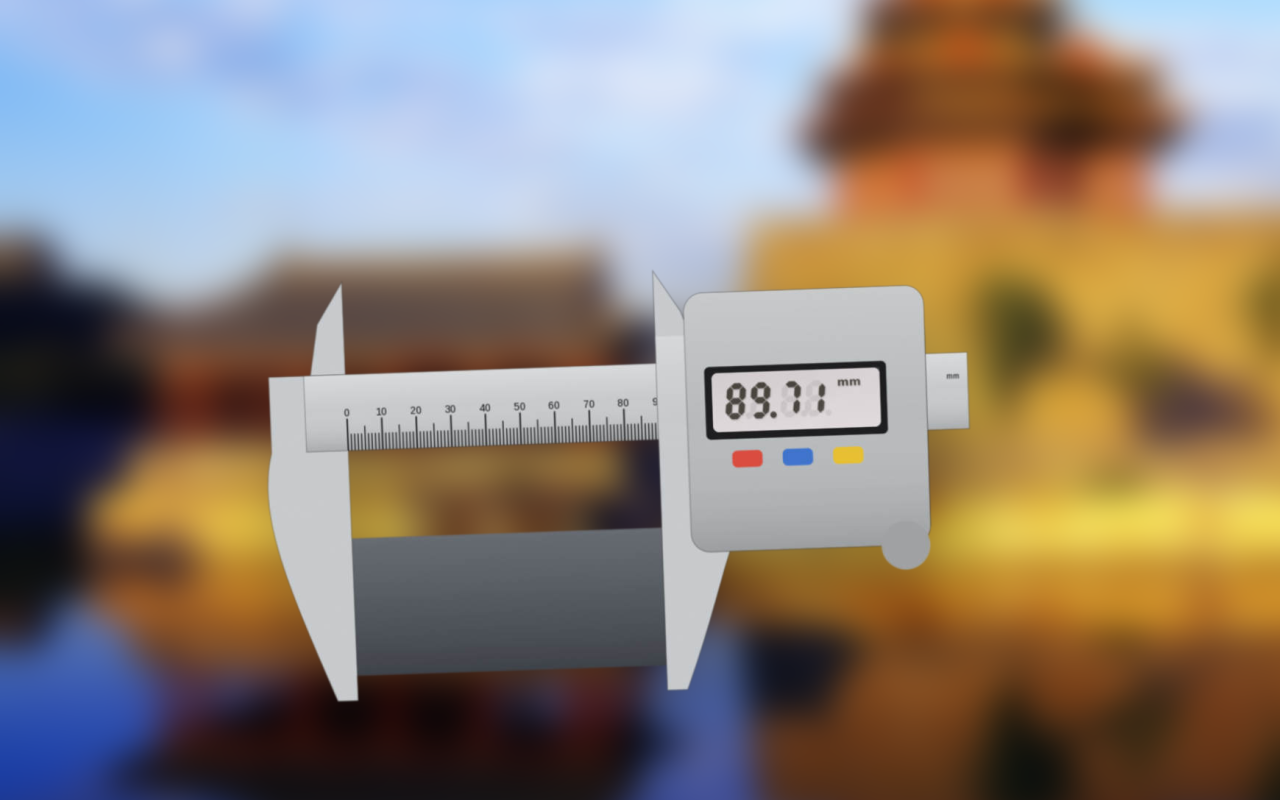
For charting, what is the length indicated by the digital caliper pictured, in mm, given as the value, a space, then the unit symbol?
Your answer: 89.71 mm
